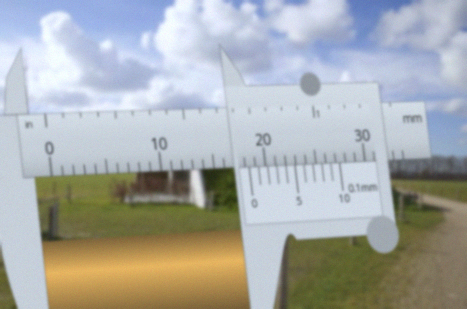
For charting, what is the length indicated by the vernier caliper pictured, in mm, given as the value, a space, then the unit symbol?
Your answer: 18.4 mm
